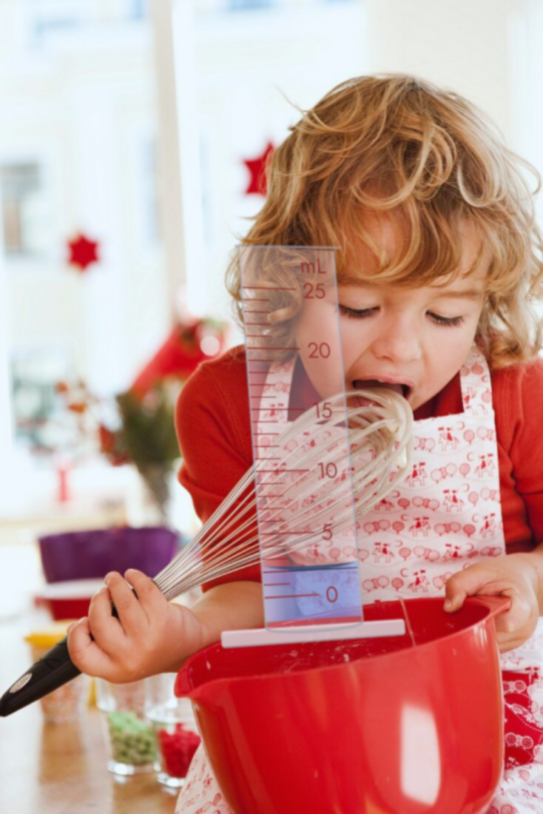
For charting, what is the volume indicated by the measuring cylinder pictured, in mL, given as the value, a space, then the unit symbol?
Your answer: 2 mL
